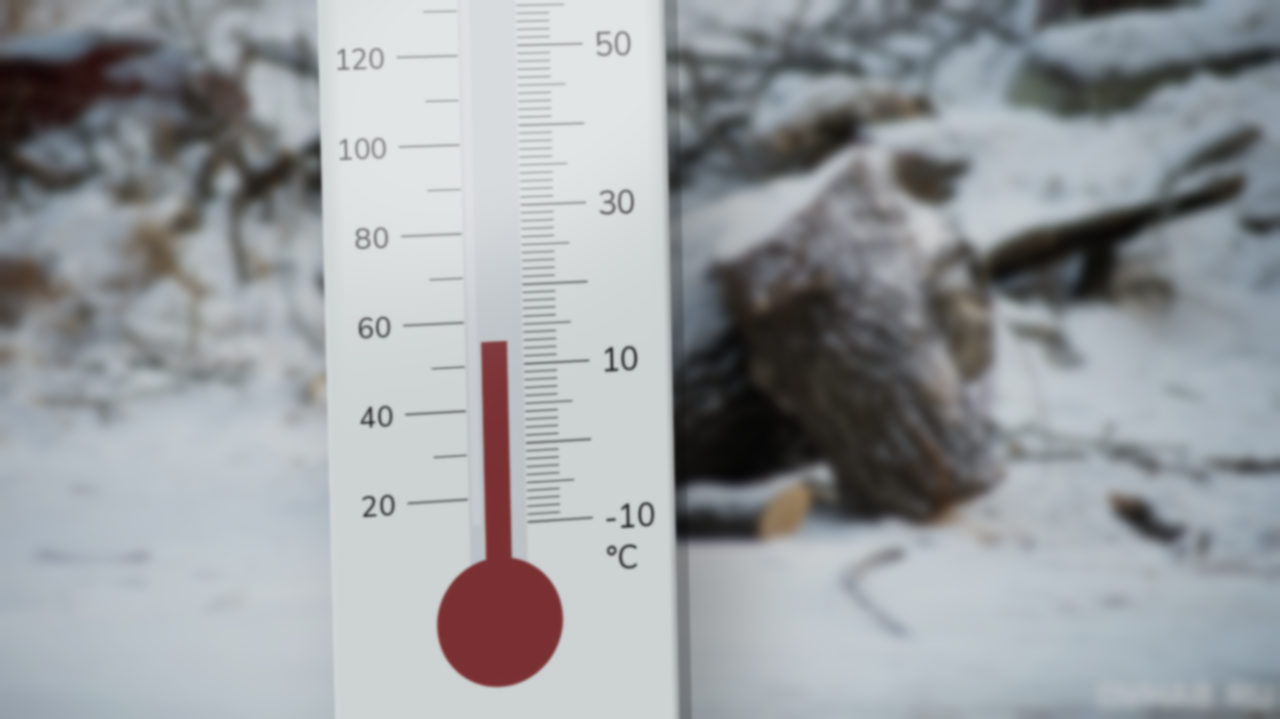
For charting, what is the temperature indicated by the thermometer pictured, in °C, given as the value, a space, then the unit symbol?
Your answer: 13 °C
